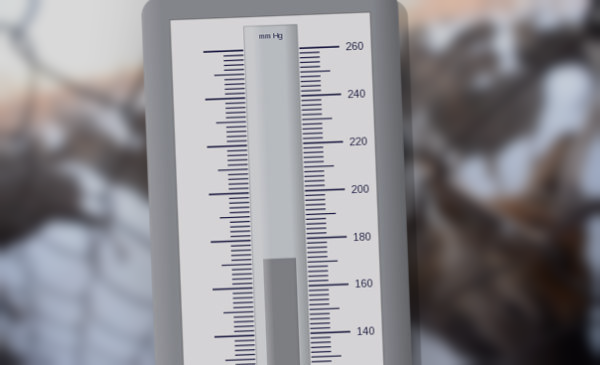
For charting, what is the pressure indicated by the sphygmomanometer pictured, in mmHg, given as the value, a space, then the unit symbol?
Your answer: 172 mmHg
